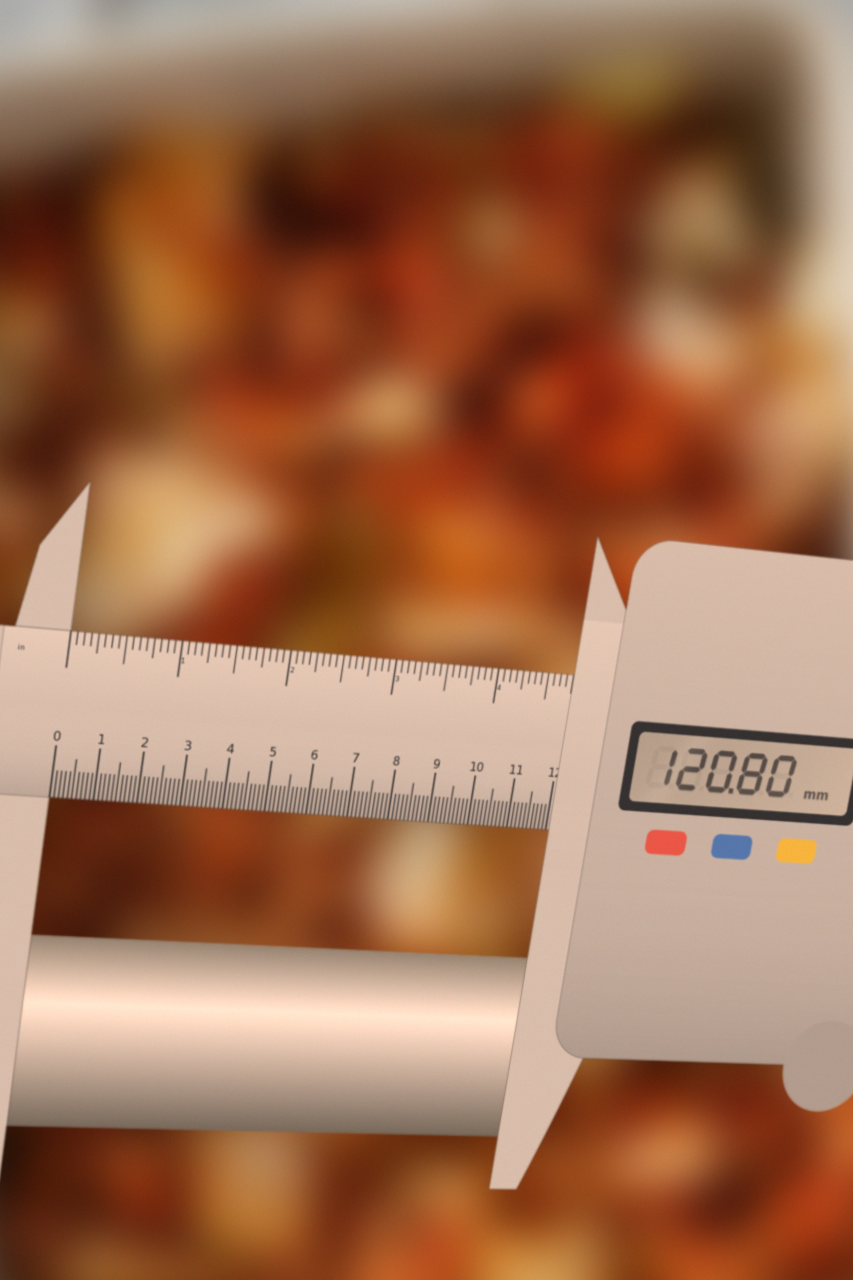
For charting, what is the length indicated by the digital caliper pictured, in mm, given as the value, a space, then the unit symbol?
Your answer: 120.80 mm
